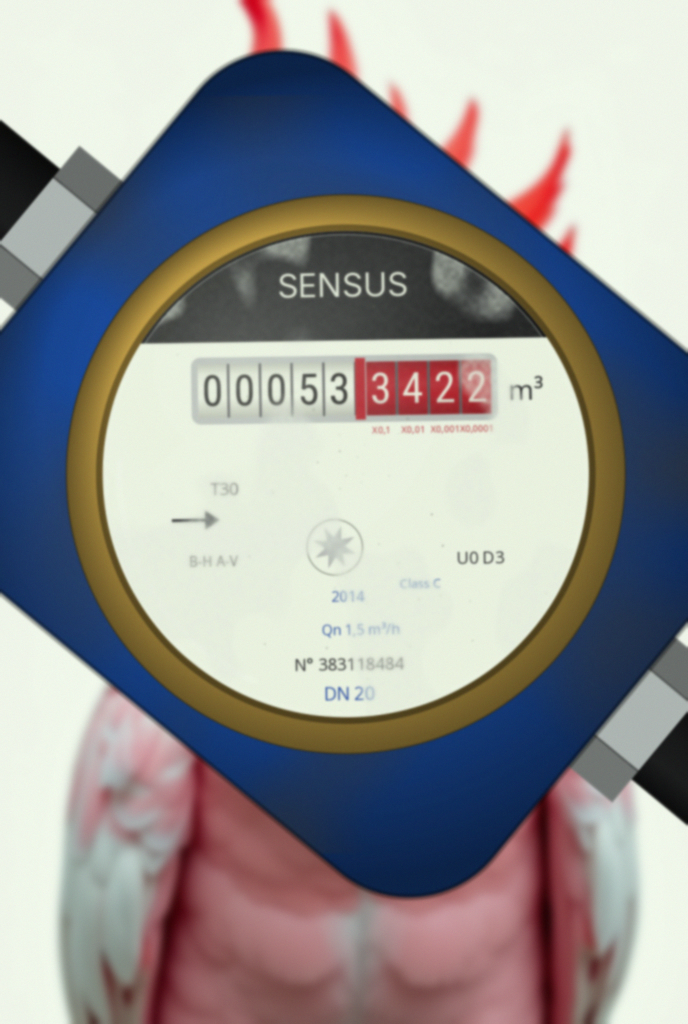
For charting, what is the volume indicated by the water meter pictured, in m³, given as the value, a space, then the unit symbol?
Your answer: 53.3422 m³
